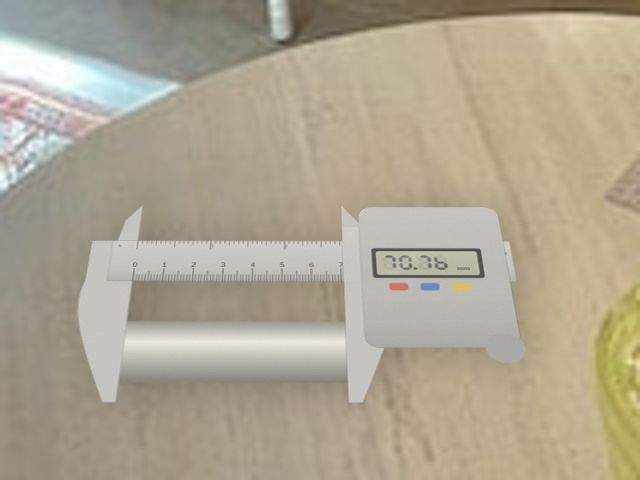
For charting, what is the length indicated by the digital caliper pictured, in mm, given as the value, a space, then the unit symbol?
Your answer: 70.76 mm
